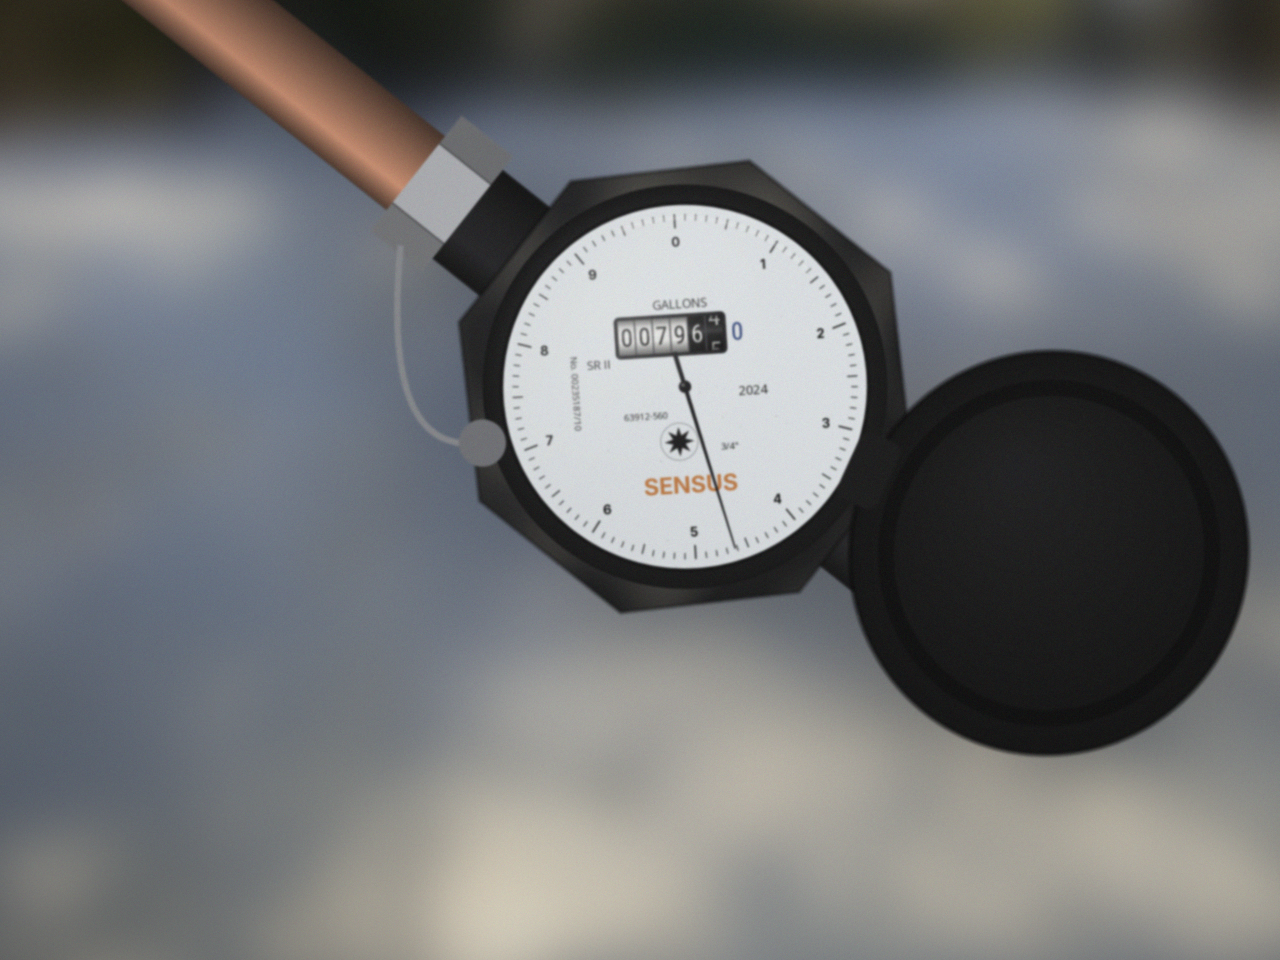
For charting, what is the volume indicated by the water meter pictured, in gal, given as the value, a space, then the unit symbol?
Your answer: 79644.6 gal
